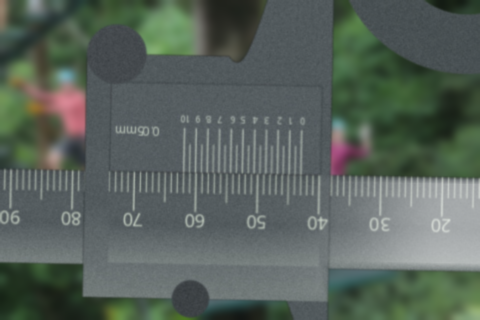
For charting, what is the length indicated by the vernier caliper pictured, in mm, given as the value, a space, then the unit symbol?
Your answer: 43.0 mm
